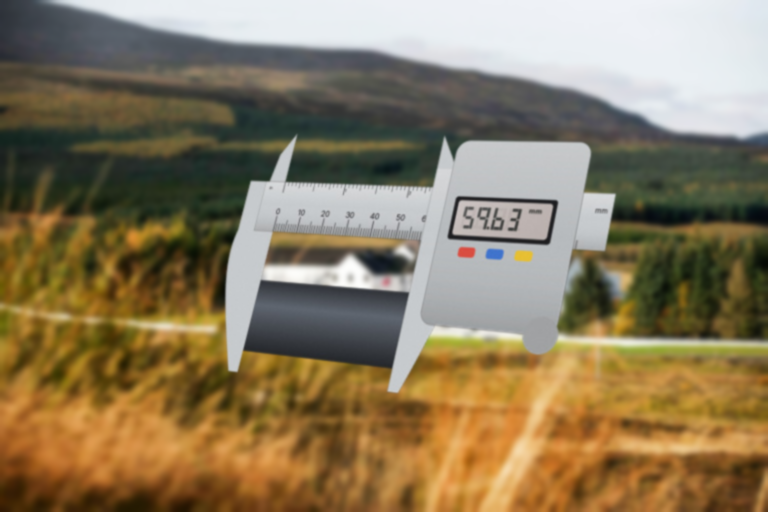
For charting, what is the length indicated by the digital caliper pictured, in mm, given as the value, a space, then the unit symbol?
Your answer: 59.63 mm
